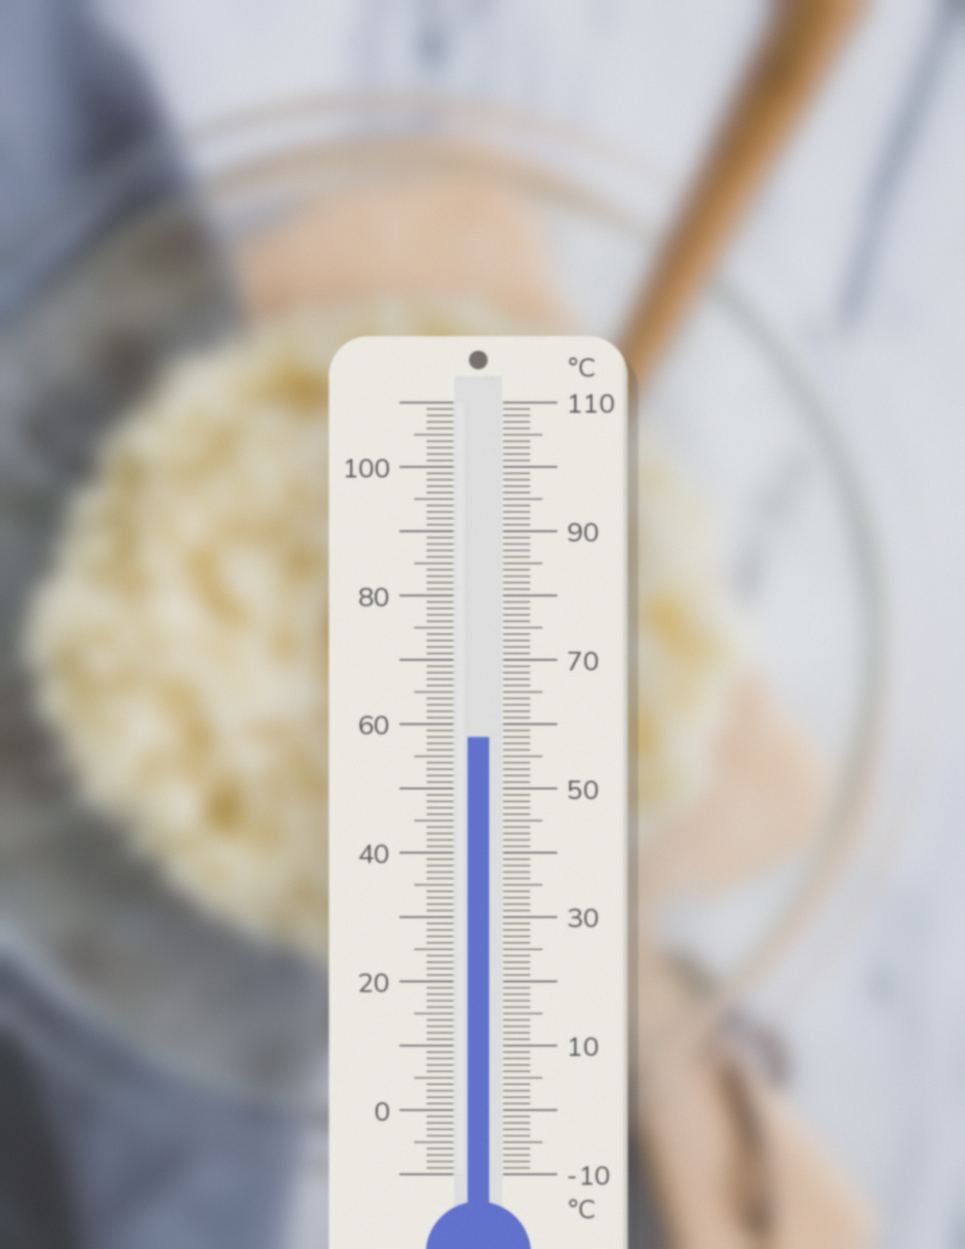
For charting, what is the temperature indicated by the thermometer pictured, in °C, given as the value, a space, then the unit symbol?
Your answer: 58 °C
